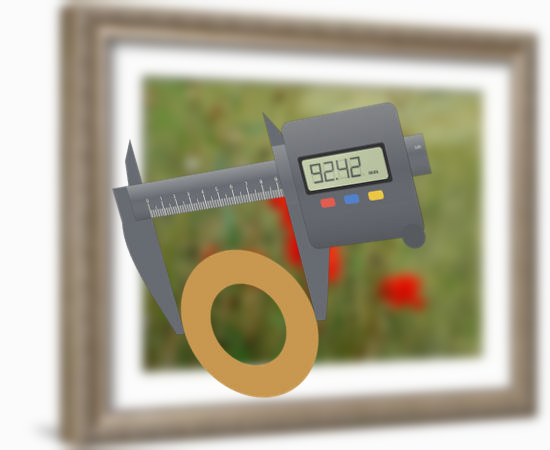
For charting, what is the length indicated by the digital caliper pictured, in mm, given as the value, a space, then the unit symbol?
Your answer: 92.42 mm
